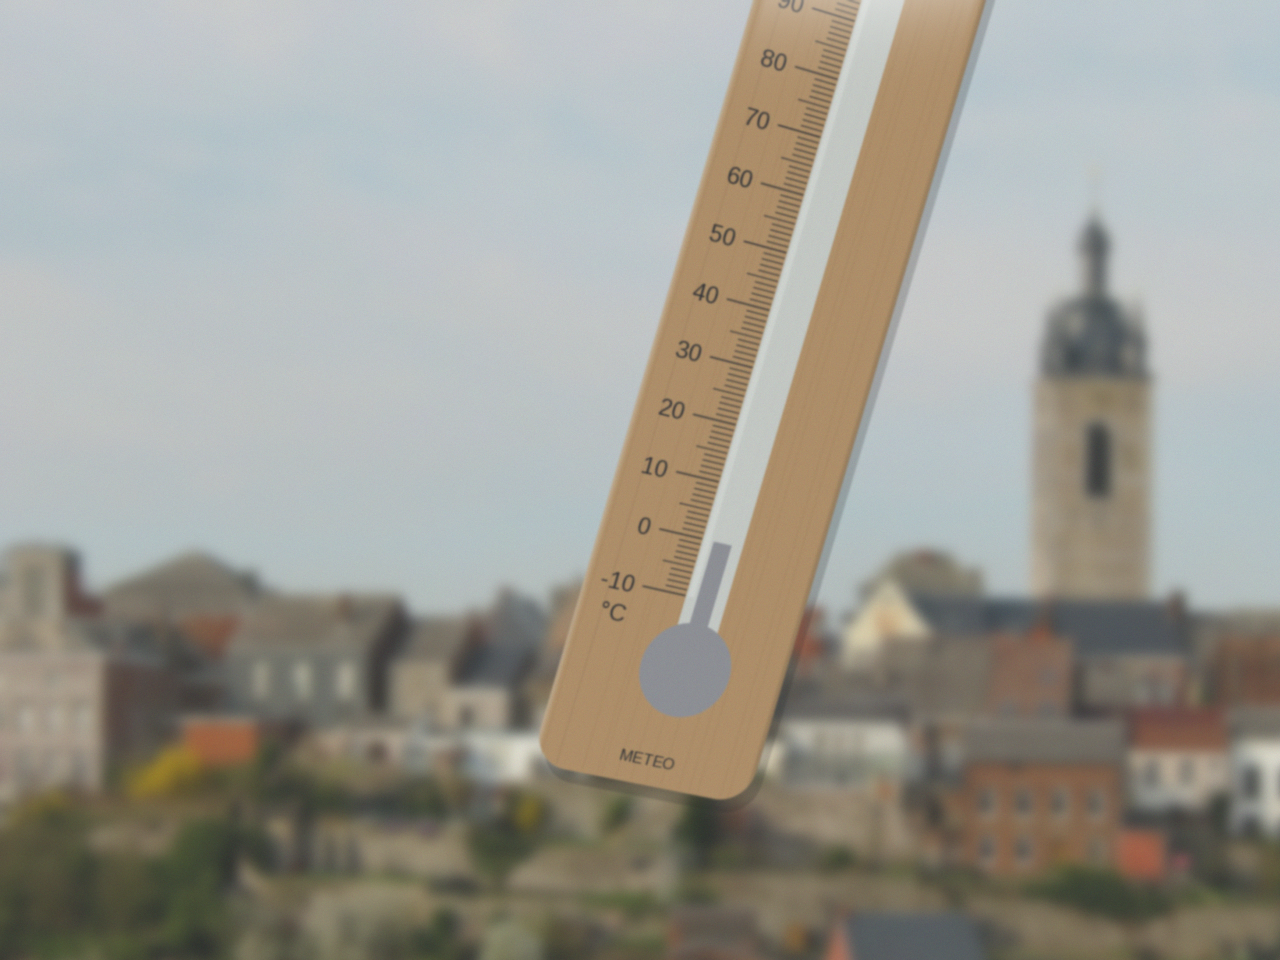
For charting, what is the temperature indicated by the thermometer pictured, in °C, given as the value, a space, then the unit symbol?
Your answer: 0 °C
